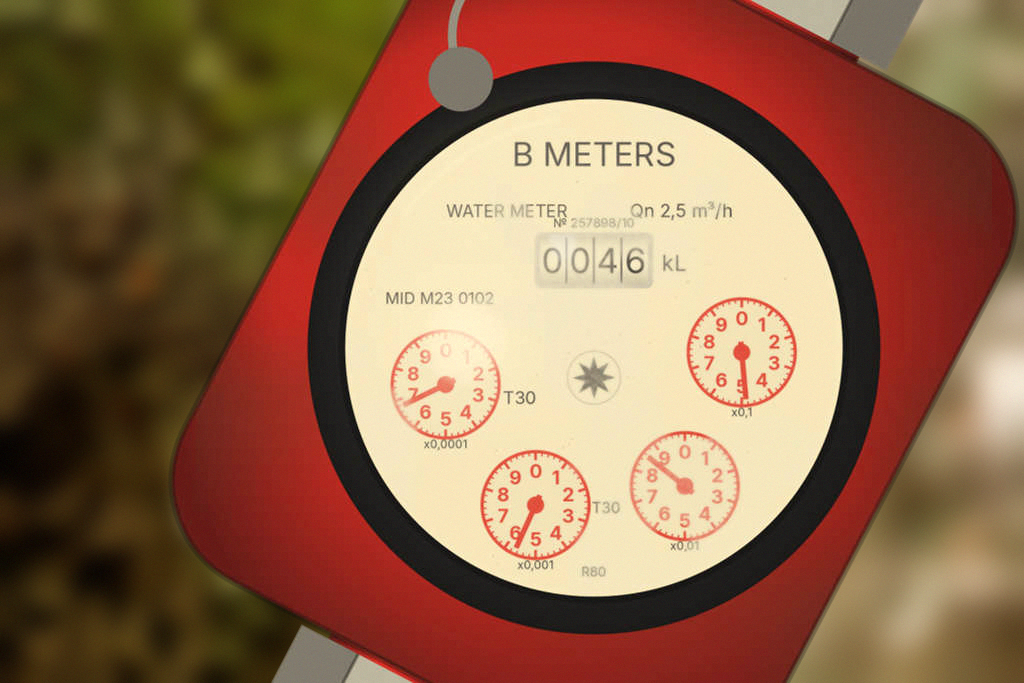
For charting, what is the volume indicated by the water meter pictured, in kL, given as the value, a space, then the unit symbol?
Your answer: 46.4856 kL
